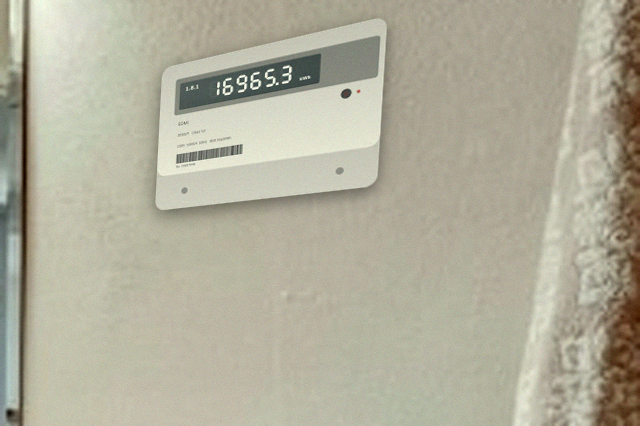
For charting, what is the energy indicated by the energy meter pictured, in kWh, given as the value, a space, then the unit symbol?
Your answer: 16965.3 kWh
